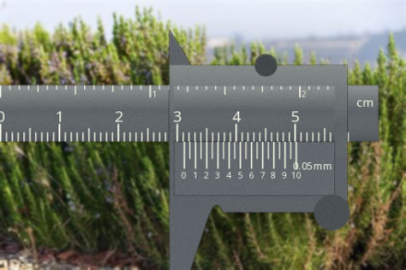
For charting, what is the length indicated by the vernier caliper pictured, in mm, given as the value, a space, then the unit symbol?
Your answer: 31.2 mm
